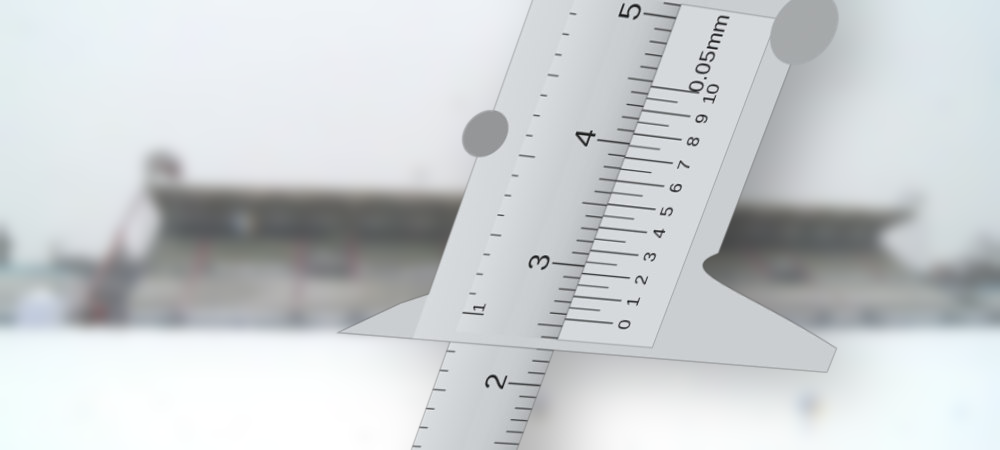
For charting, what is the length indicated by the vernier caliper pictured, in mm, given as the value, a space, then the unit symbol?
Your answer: 25.6 mm
